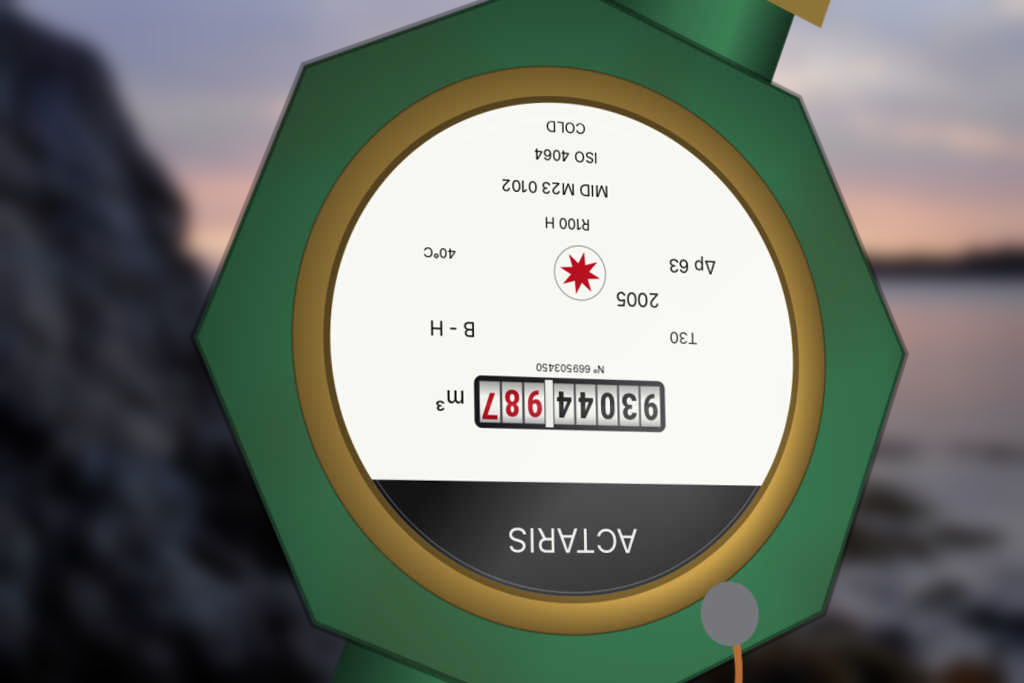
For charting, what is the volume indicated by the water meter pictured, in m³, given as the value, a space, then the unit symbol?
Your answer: 93044.987 m³
